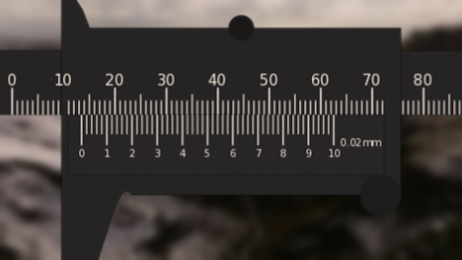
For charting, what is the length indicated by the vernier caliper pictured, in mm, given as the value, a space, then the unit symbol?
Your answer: 13.5 mm
